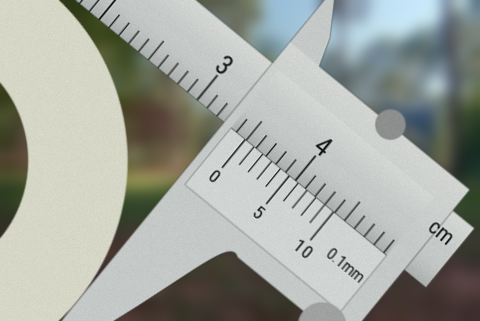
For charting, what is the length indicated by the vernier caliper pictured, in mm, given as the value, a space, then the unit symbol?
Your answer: 34.9 mm
